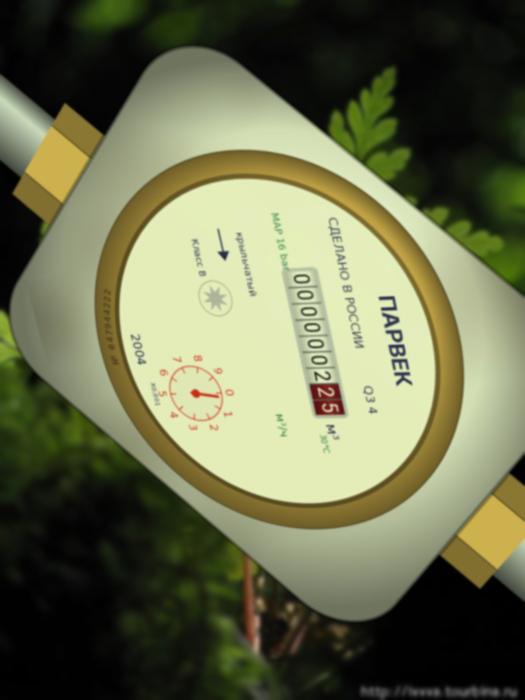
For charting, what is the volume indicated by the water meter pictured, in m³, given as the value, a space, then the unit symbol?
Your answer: 2.250 m³
